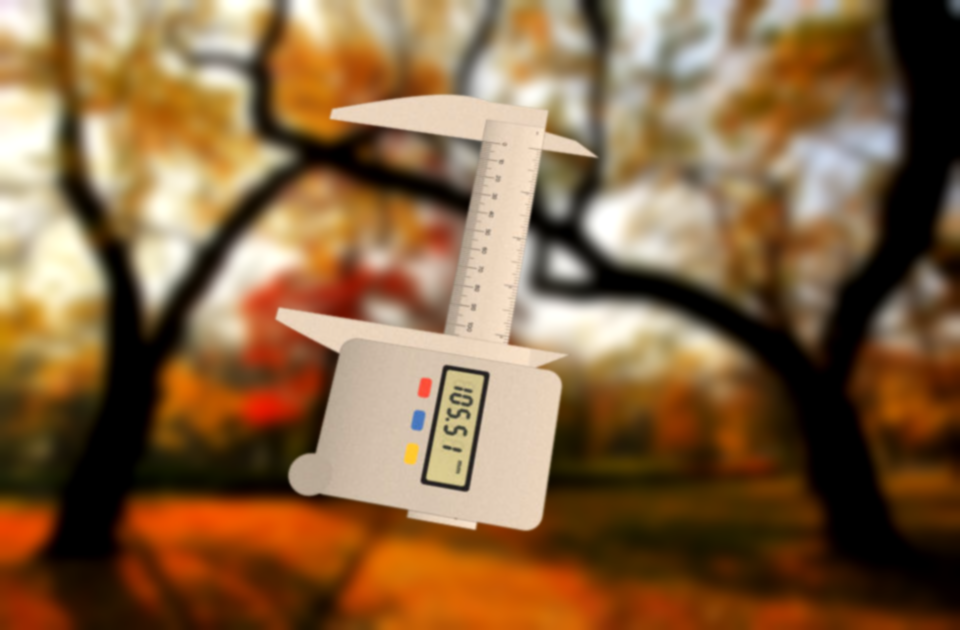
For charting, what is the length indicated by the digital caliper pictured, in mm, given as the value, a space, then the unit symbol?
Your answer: 105.51 mm
